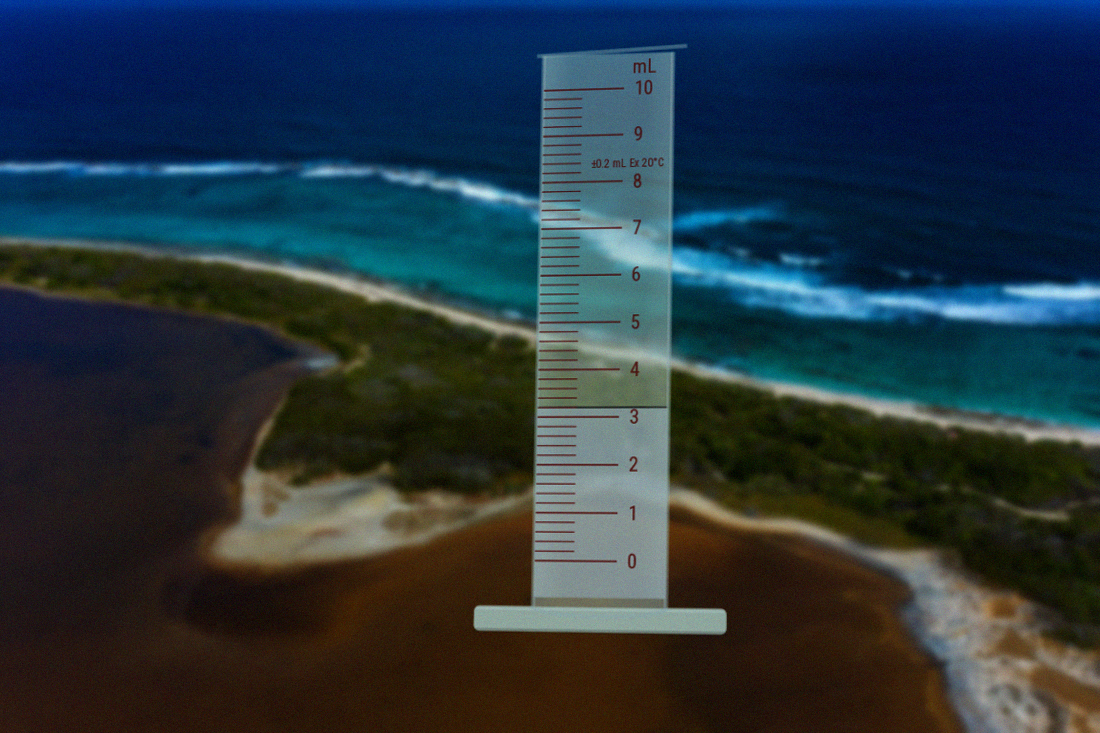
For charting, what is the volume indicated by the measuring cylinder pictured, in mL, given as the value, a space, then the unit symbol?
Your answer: 3.2 mL
